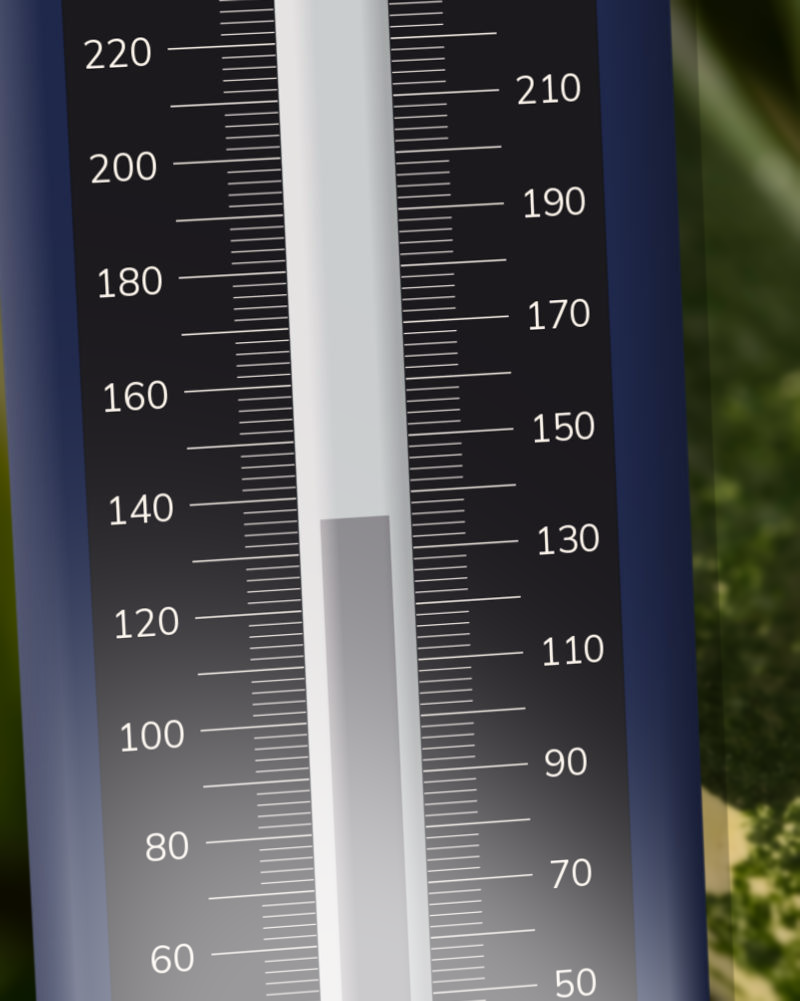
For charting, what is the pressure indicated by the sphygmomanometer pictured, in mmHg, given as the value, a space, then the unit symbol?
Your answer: 136 mmHg
